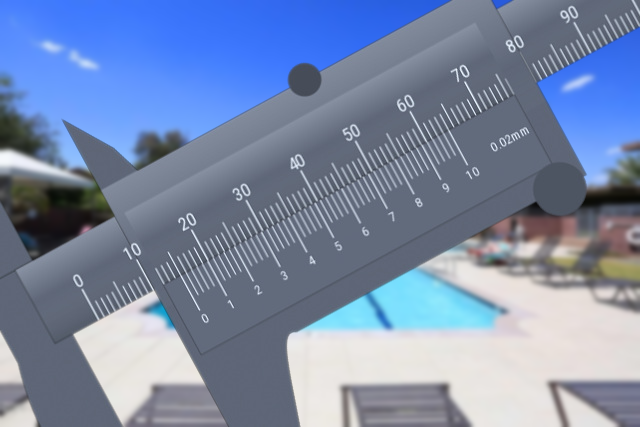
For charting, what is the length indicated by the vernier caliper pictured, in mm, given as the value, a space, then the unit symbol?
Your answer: 15.0 mm
